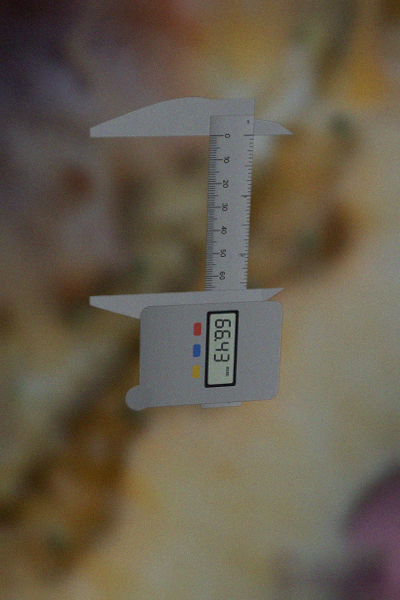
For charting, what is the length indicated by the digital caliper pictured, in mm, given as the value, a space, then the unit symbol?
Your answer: 66.43 mm
